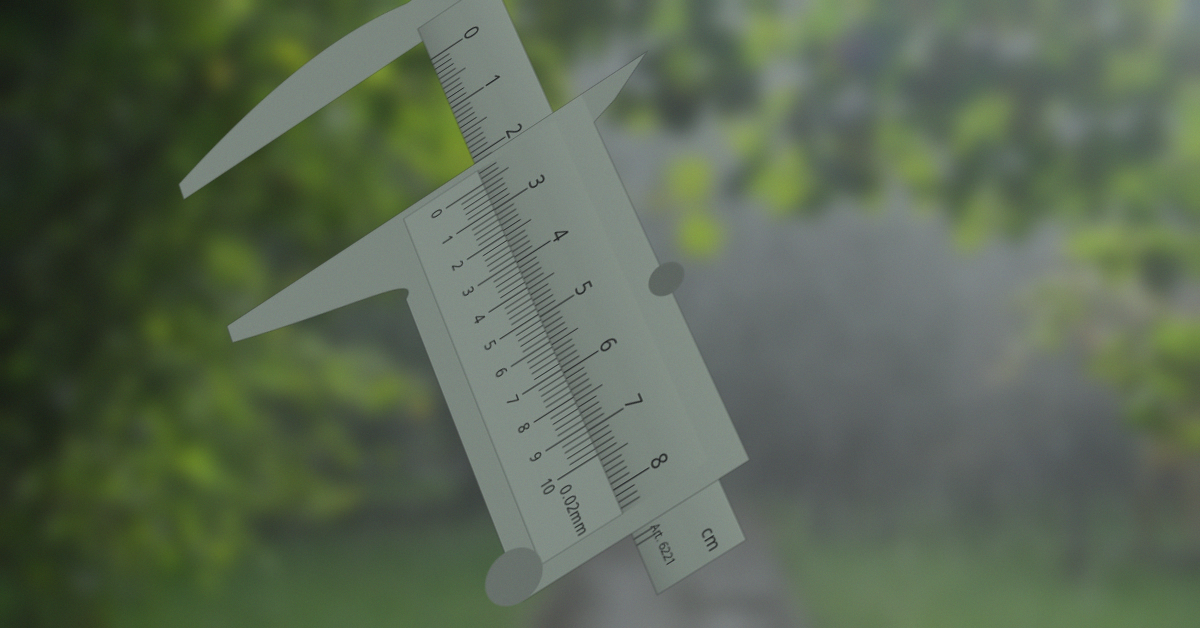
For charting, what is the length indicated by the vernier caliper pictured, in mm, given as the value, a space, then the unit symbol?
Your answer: 25.0 mm
